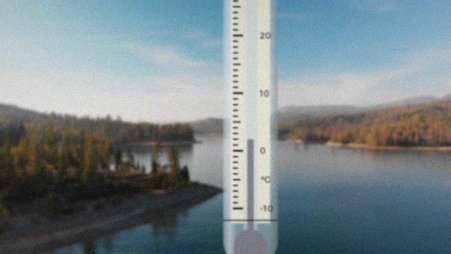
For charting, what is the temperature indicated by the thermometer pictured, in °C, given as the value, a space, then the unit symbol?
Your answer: 2 °C
